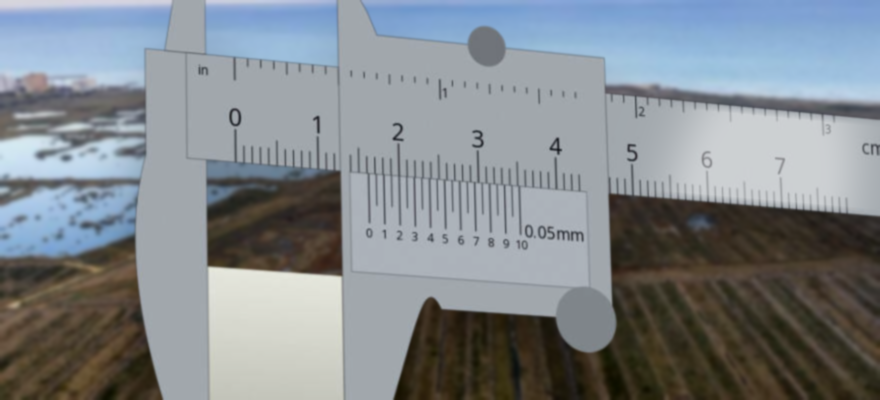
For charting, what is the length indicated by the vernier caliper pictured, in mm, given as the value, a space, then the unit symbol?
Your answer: 16.2 mm
